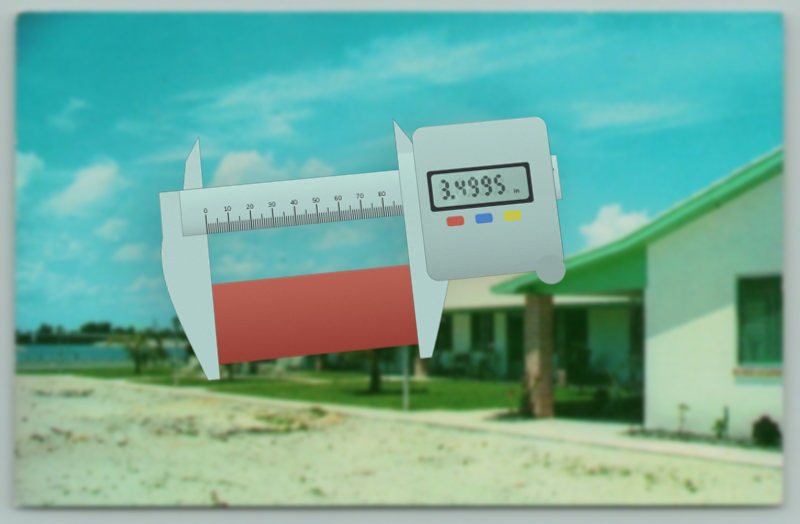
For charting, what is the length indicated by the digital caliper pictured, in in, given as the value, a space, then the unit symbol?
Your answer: 3.4995 in
